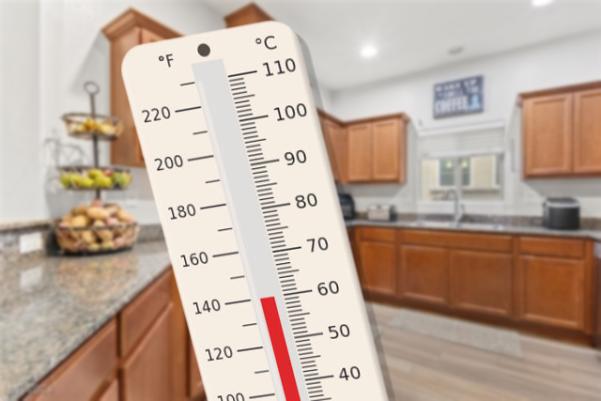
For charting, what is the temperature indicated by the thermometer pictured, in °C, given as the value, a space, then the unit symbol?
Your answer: 60 °C
